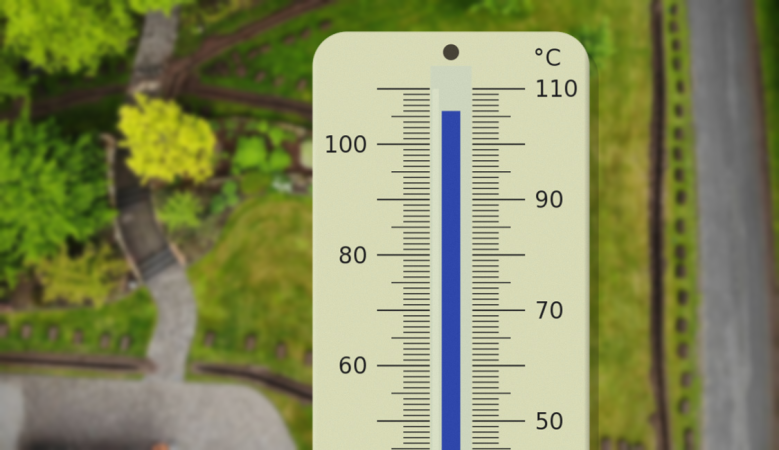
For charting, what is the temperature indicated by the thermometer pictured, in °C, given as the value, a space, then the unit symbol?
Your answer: 106 °C
